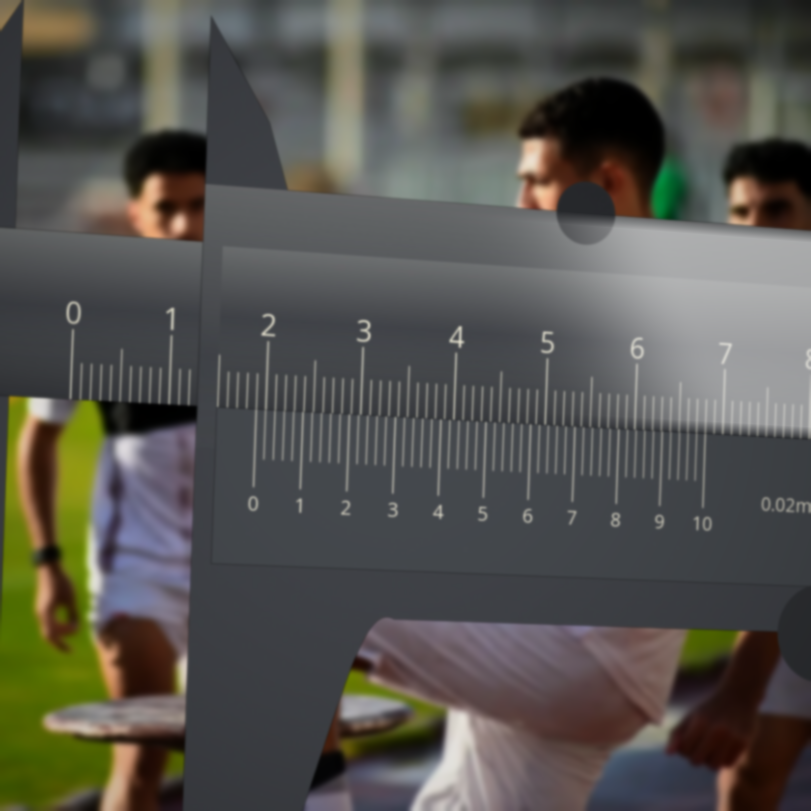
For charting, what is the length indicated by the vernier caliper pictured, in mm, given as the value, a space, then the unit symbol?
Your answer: 19.0 mm
